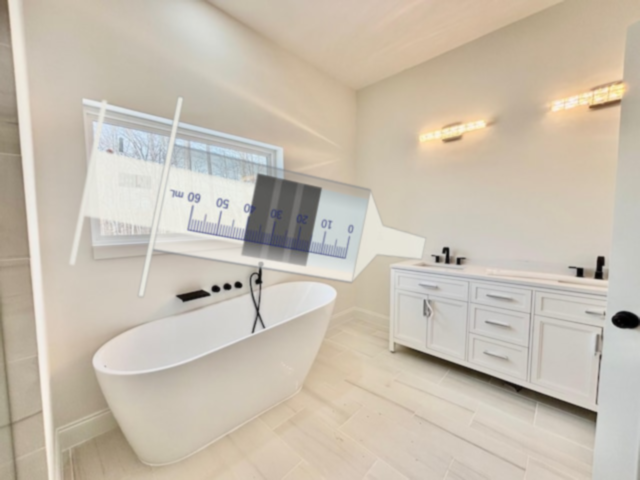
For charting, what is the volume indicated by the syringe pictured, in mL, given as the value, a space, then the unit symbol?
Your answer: 15 mL
